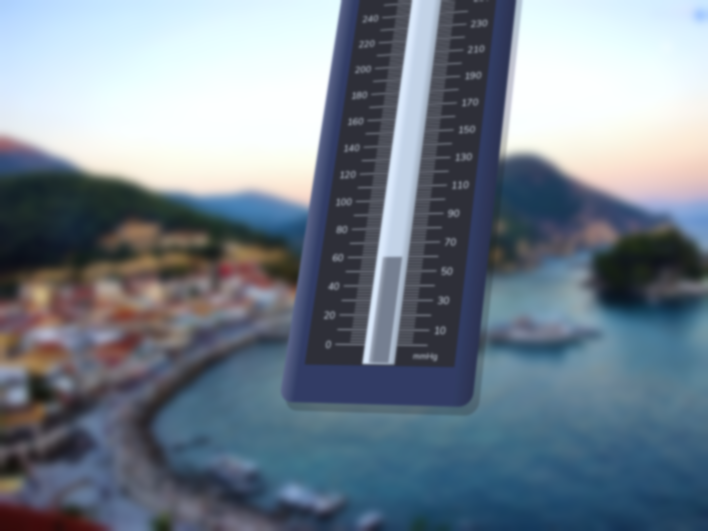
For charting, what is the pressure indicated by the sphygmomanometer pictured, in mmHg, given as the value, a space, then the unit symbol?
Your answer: 60 mmHg
